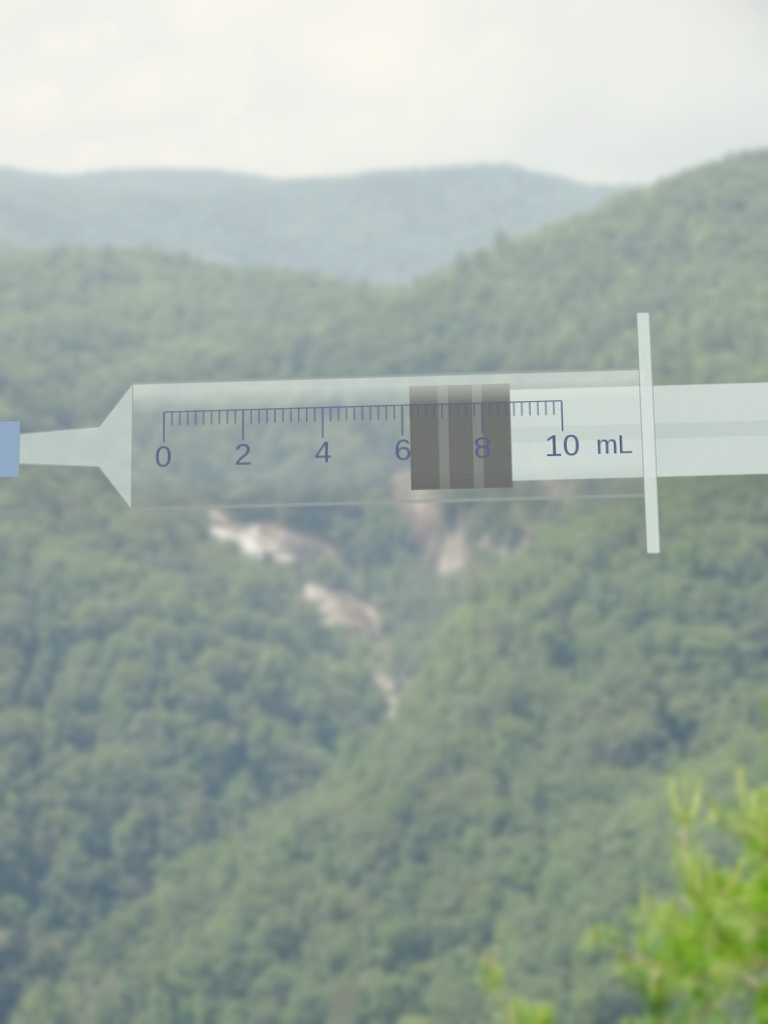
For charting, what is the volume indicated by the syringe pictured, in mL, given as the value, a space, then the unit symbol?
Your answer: 6.2 mL
